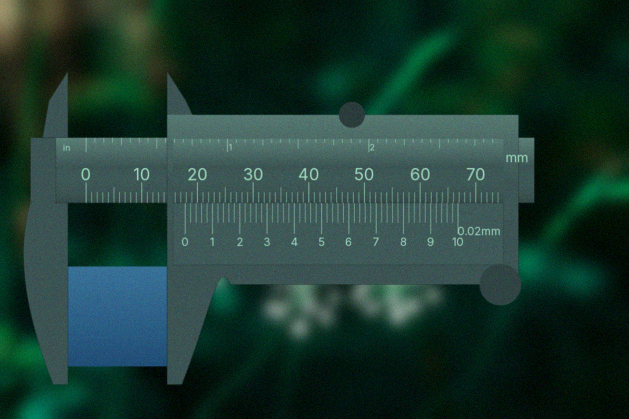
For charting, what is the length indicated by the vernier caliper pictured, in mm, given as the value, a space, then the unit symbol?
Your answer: 17.8 mm
